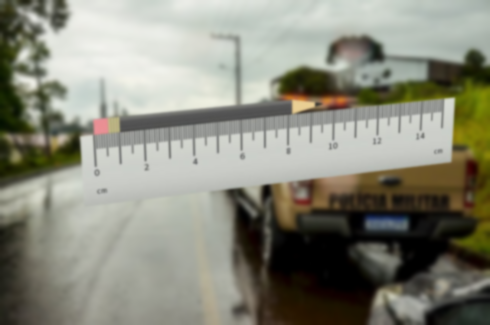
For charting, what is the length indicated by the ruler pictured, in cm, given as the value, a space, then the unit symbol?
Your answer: 9.5 cm
